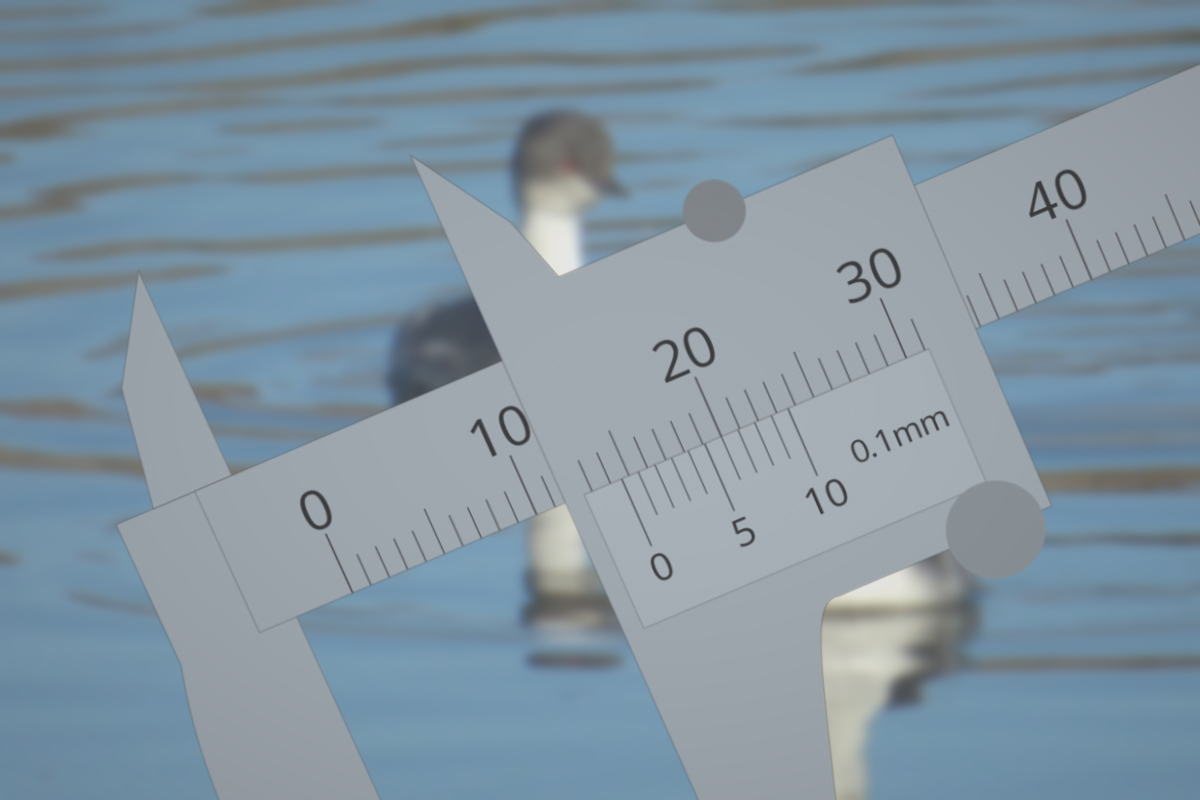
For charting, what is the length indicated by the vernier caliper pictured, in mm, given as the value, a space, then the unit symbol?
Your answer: 14.6 mm
